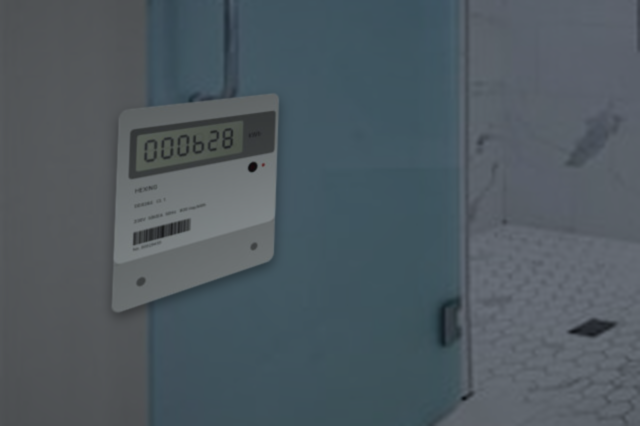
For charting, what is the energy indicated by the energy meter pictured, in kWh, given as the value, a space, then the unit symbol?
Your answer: 628 kWh
